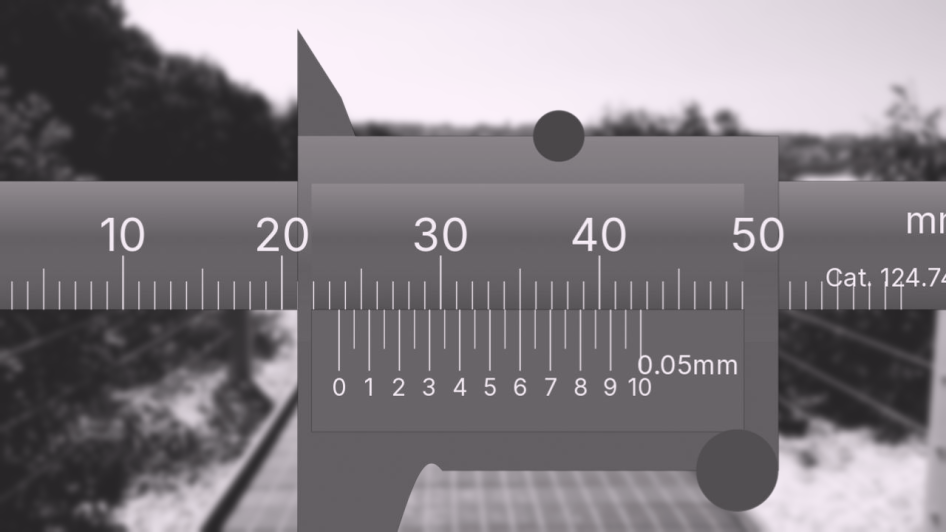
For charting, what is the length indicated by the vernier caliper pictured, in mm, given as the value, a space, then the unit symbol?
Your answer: 23.6 mm
